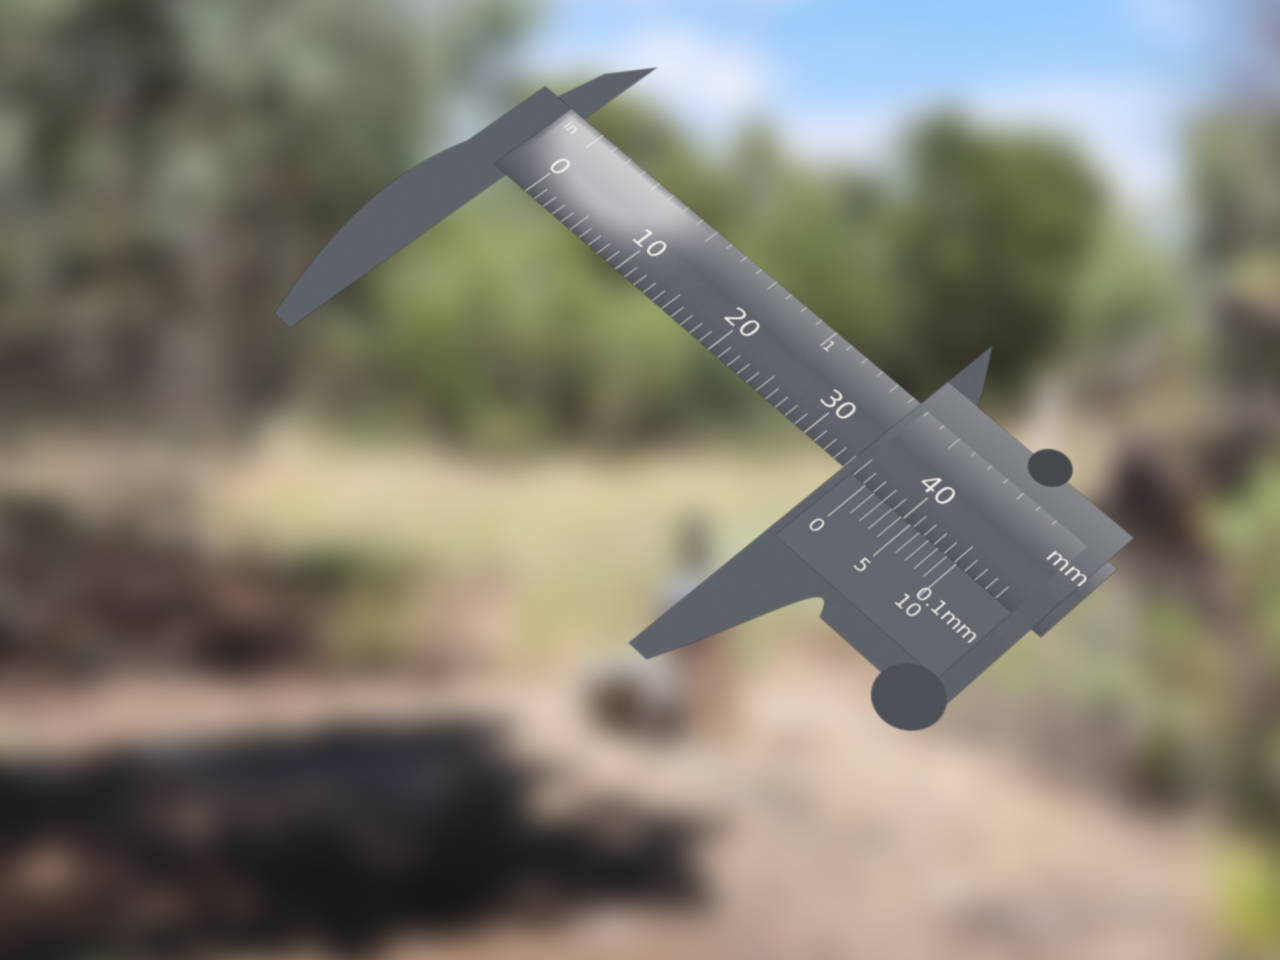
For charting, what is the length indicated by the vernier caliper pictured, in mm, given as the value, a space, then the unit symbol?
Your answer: 36.2 mm
